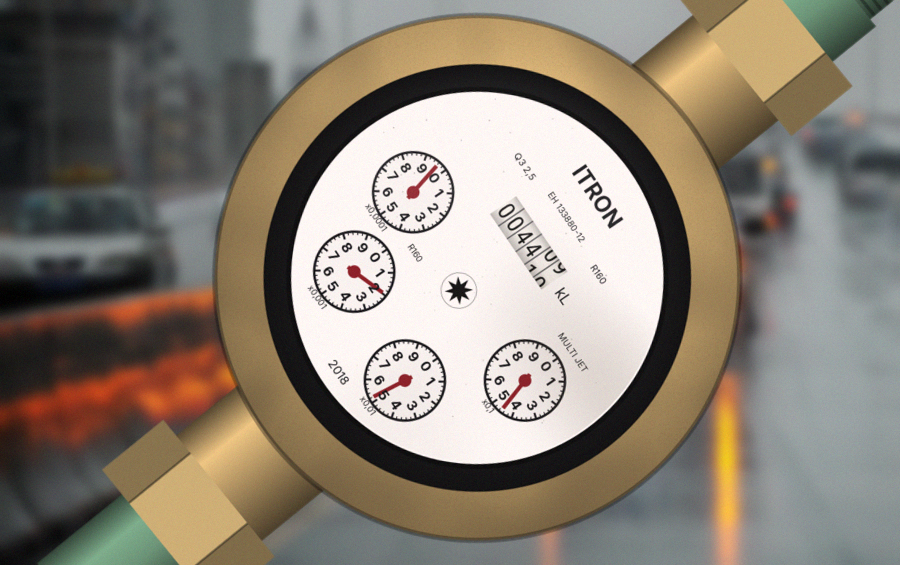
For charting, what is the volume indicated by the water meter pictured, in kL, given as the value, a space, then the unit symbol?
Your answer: 4409.4519 kL
